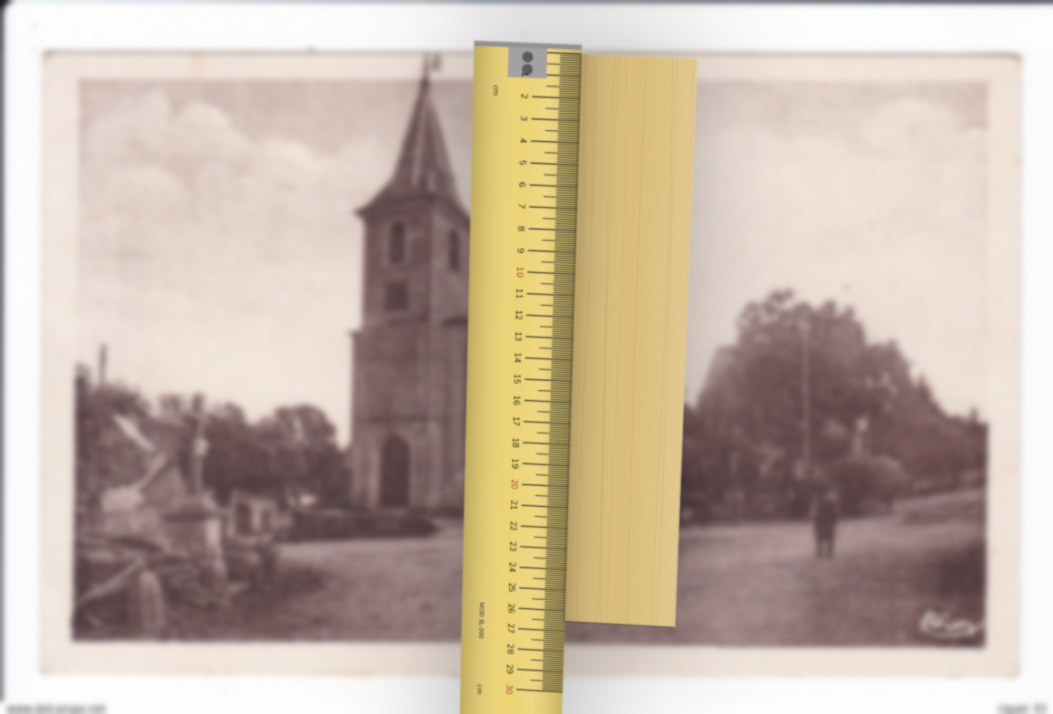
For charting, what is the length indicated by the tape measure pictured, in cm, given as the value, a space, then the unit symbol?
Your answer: 26.5 cm
